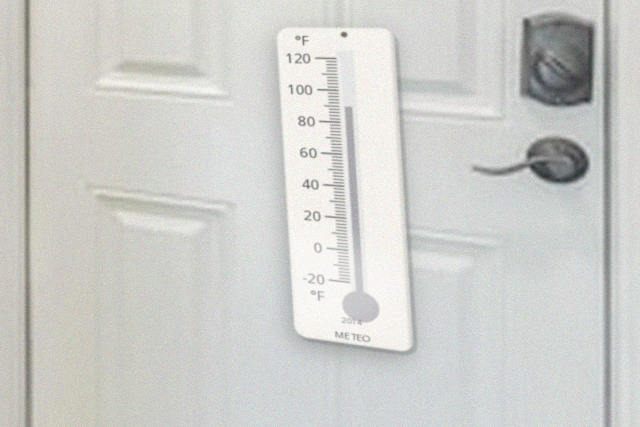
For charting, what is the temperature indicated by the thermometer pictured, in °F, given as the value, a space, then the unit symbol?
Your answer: 90 °F
